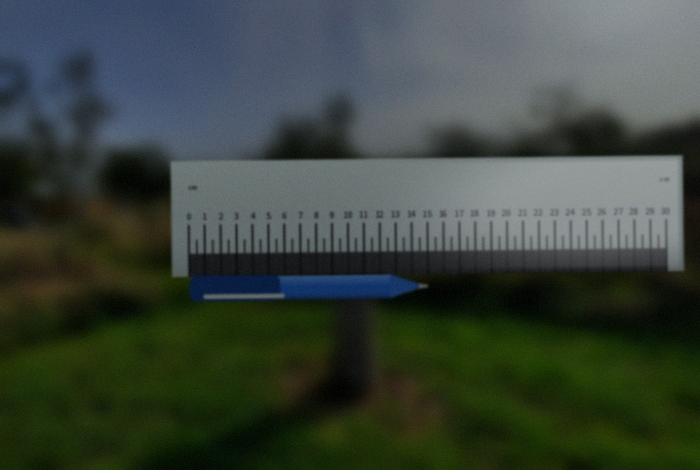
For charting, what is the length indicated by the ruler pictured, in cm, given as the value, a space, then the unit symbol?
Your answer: 15 cm
